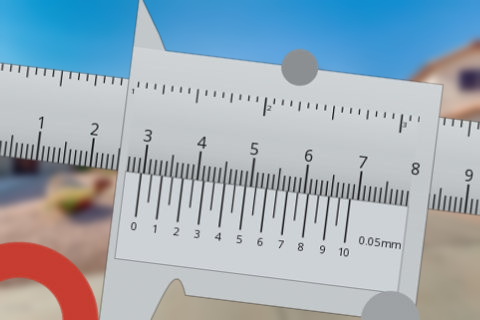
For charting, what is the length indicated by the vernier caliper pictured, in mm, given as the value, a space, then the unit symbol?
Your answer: 29.5 mm
